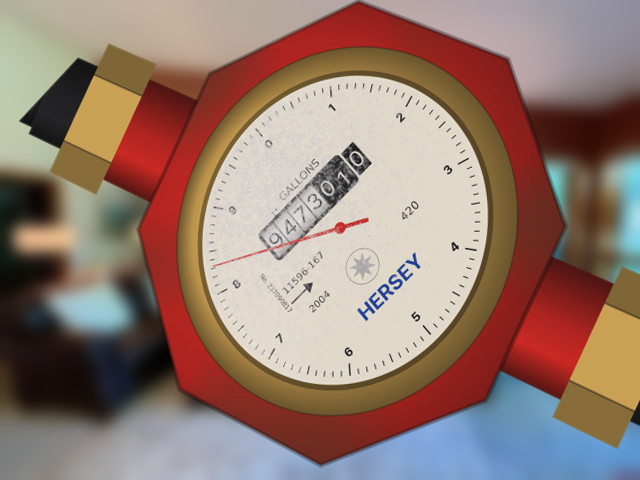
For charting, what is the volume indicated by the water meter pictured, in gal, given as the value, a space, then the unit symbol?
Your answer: 9473008.3 gal
